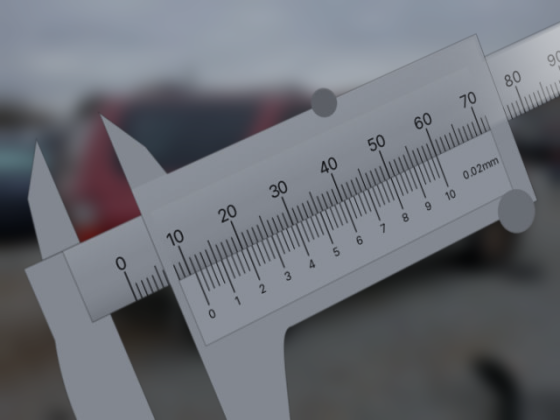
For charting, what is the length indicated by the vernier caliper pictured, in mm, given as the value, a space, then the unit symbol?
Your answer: 11.0 mm
